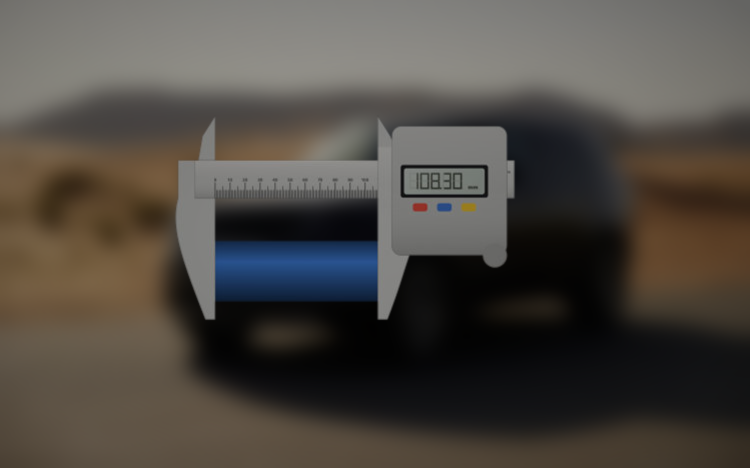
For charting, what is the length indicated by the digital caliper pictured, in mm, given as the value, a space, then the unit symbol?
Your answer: 108.30 mm
